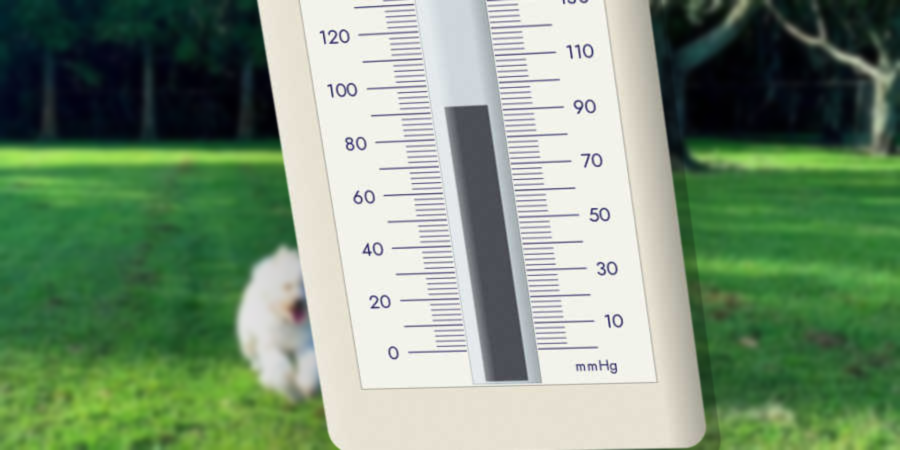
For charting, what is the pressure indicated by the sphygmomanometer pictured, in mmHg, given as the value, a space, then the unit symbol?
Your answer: 92 mmHg
